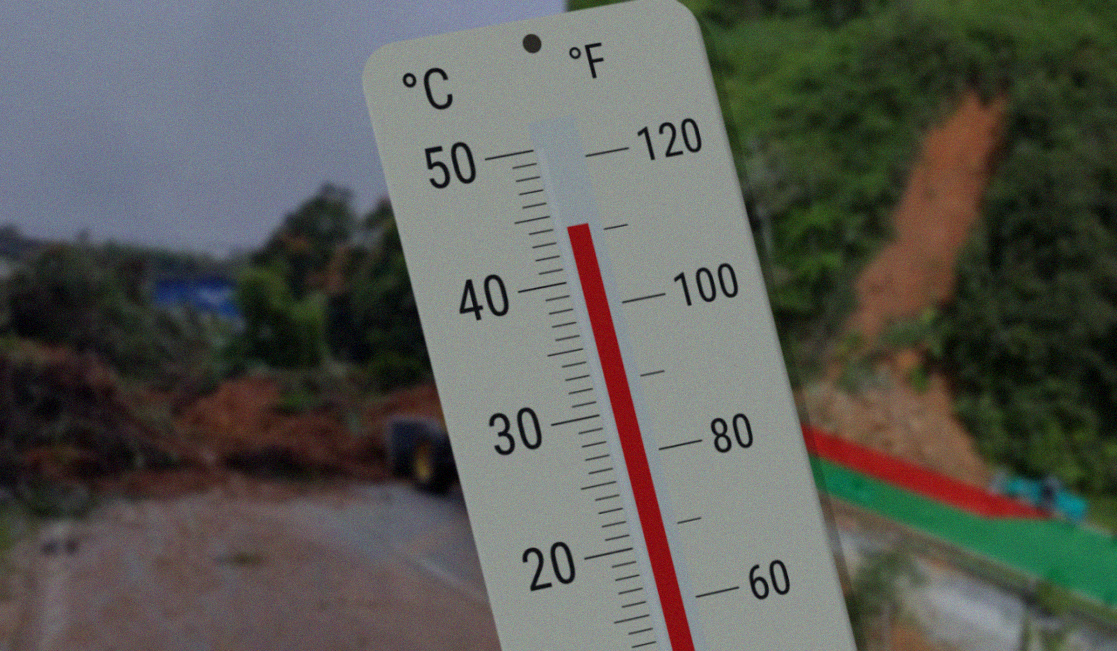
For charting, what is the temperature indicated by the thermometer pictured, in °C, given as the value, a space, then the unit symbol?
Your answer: 44 °C
